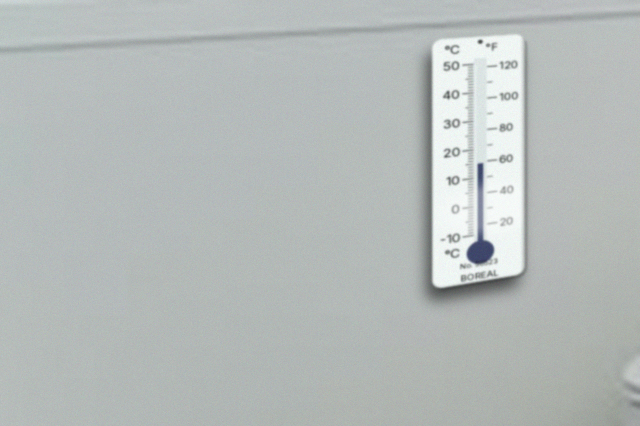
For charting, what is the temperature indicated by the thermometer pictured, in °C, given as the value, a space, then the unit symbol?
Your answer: 15 °C
